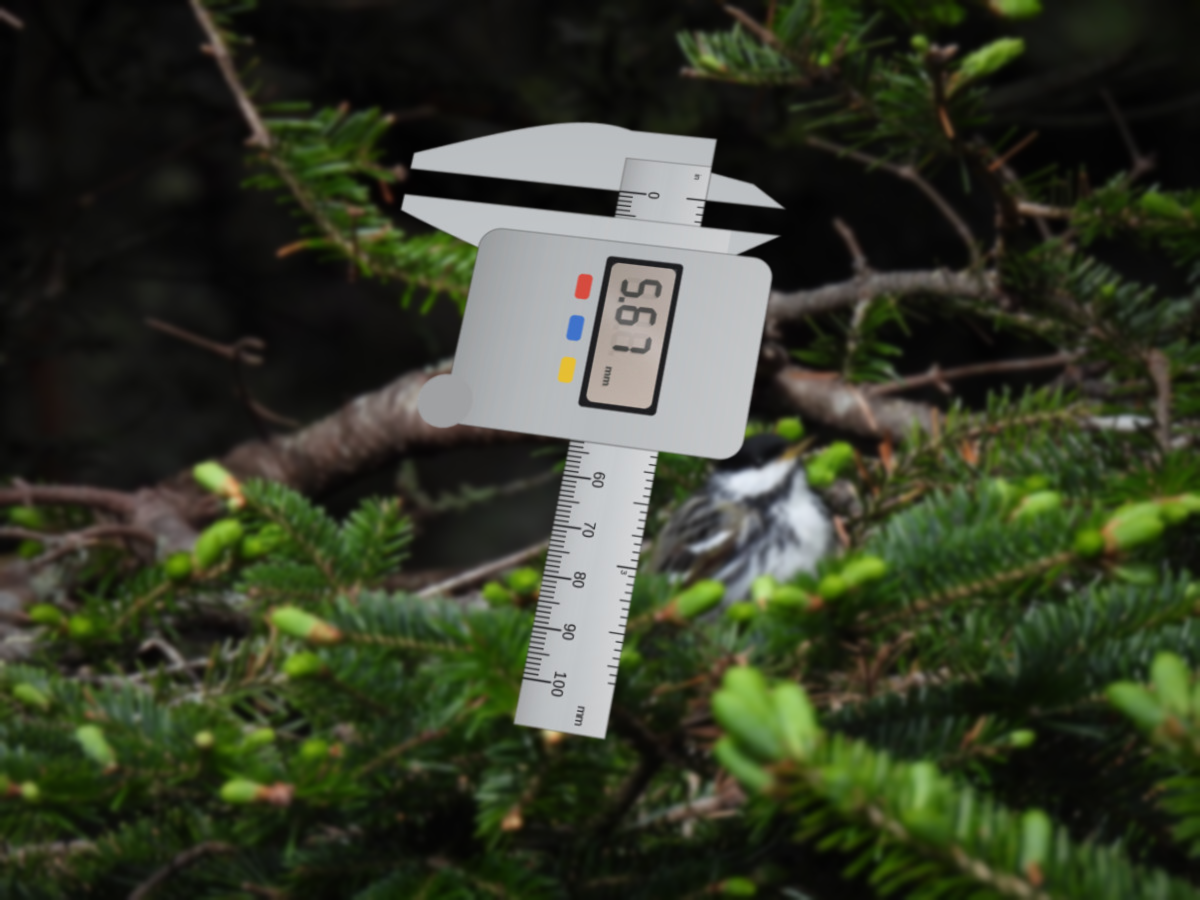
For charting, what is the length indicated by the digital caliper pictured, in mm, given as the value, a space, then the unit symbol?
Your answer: 5.67 mm
